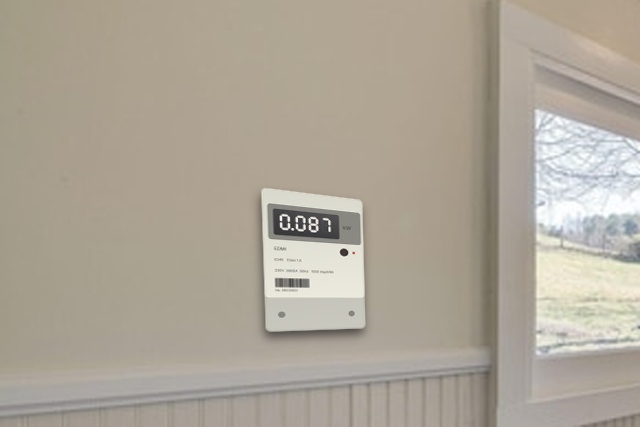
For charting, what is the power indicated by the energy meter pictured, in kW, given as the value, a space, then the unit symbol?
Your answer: 0.087 kW
